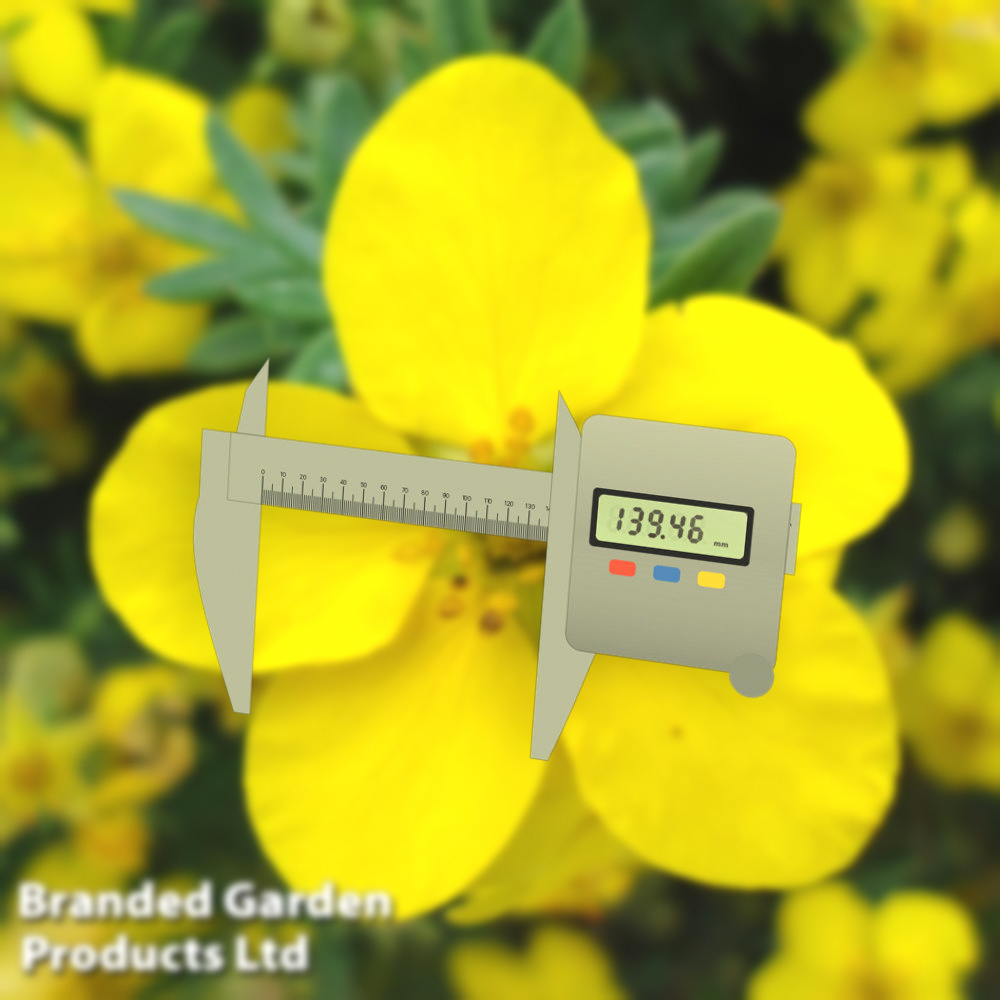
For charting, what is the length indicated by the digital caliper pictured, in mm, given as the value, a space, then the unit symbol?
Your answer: 139.46 mm
